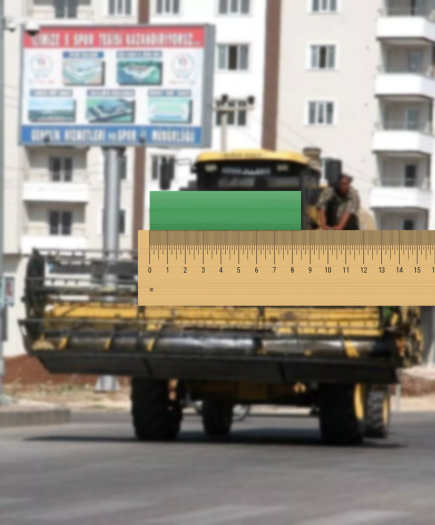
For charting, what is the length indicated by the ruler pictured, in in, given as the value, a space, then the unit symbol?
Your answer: 8.5 in
